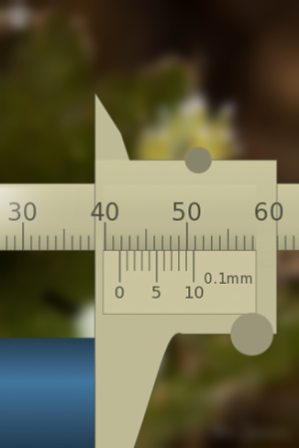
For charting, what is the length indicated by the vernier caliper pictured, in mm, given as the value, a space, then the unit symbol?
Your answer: 41.8 mm
